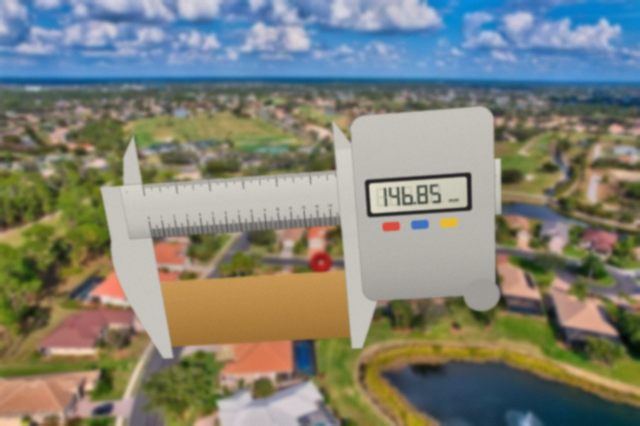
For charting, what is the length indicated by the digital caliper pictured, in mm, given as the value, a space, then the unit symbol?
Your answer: 146.85 mm
